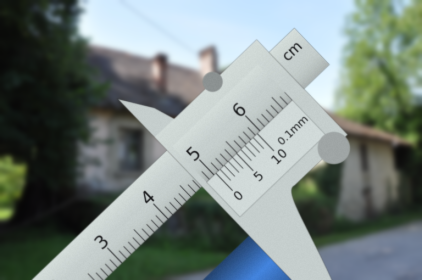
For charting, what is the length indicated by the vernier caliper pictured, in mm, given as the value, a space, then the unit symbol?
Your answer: 50.4 mm
